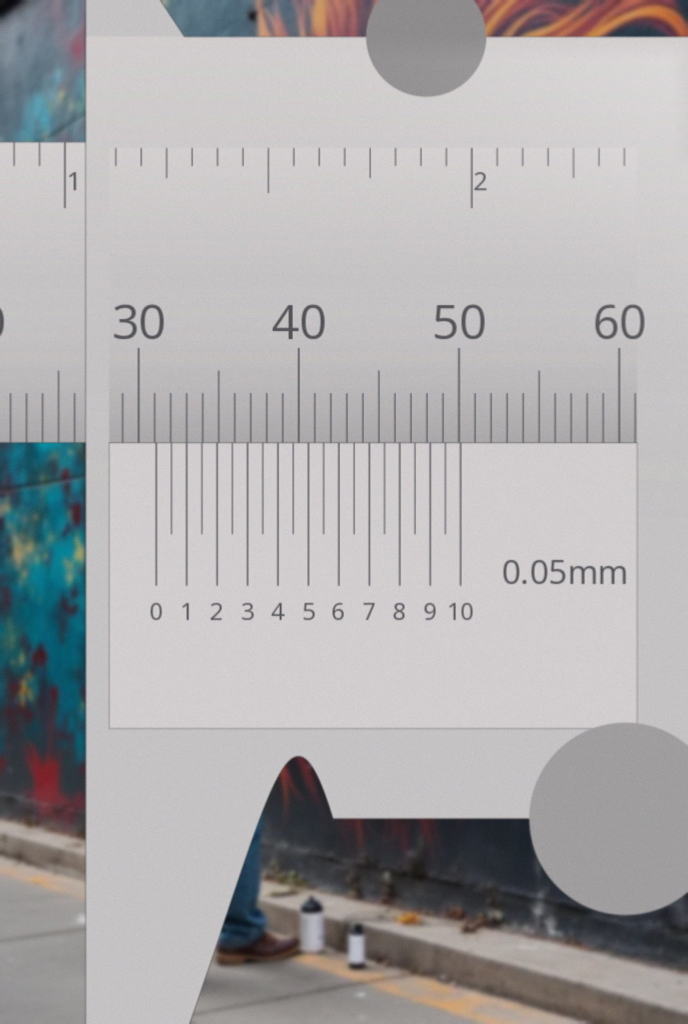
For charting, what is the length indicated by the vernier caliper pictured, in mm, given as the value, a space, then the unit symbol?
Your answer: 31.1 mm
